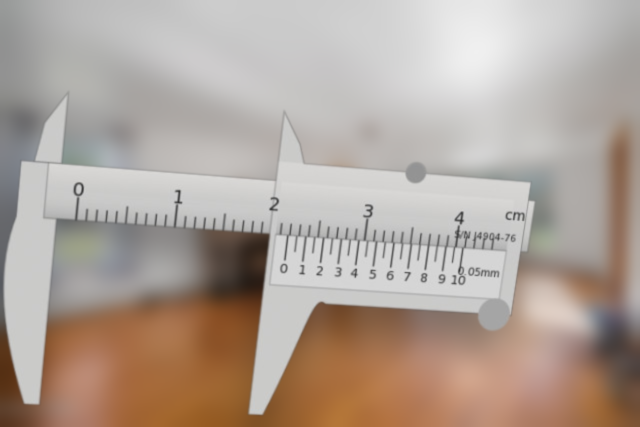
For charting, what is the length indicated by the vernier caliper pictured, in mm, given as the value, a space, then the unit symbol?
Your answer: 21.8 mm
